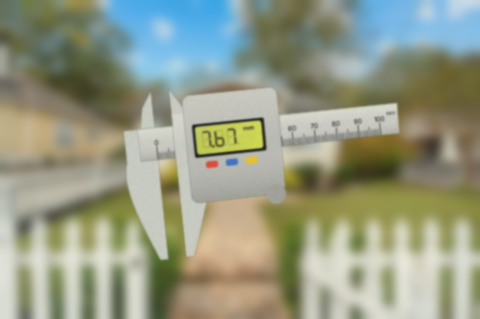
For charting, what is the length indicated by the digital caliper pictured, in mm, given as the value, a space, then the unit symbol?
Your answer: 7.67 mm
